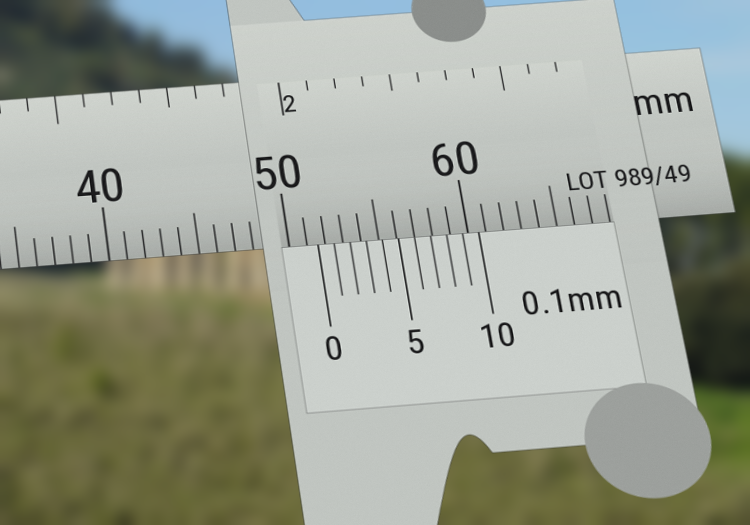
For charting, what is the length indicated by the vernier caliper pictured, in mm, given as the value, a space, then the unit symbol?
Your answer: 51.6 mm
